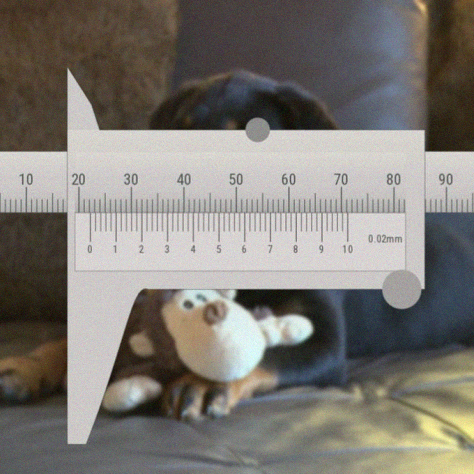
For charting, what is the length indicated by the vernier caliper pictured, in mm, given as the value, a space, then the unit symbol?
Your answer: 22.2 mm
